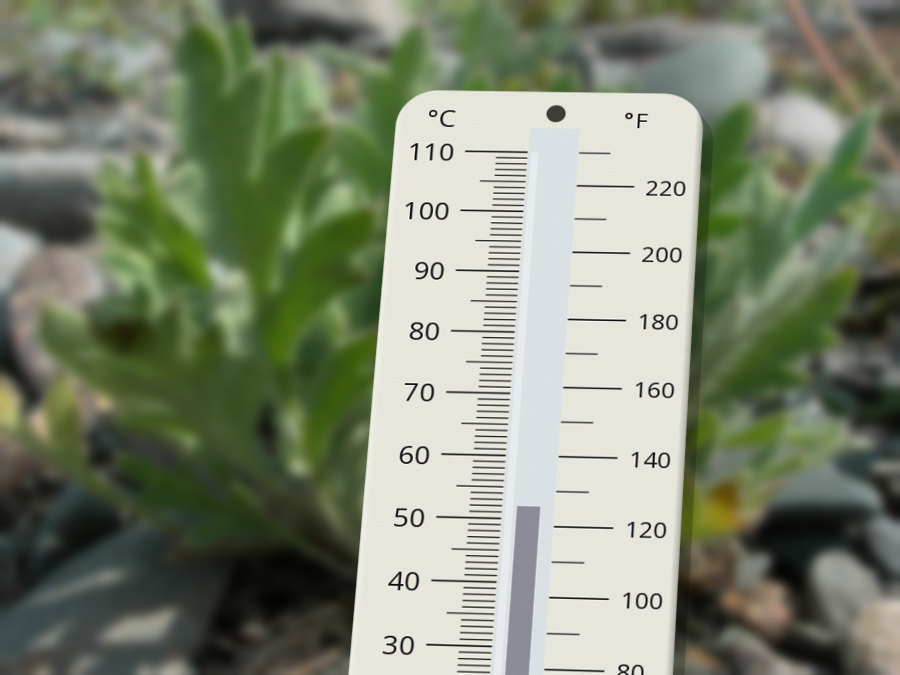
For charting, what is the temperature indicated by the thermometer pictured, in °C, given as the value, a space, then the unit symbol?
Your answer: 52 °C
